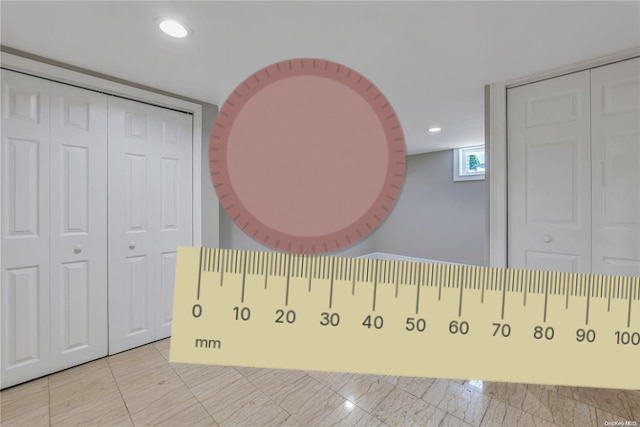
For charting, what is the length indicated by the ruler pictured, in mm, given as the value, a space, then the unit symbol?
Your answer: 45 mm
